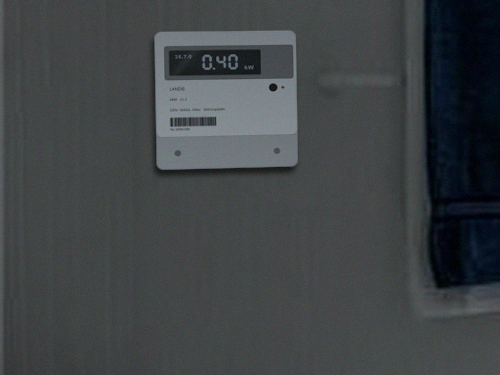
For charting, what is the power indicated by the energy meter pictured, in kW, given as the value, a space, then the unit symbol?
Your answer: 0.40 kW
